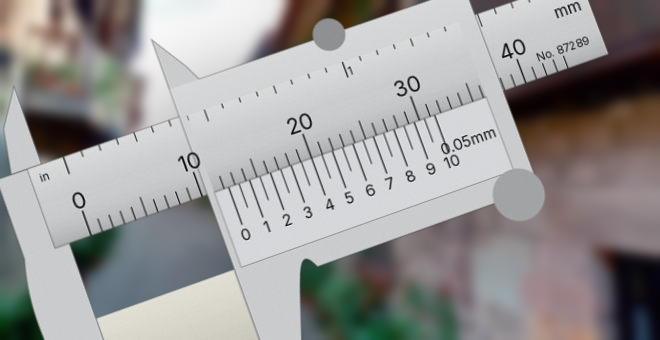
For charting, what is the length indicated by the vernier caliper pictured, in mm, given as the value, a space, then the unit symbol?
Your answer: 12.4 mm
